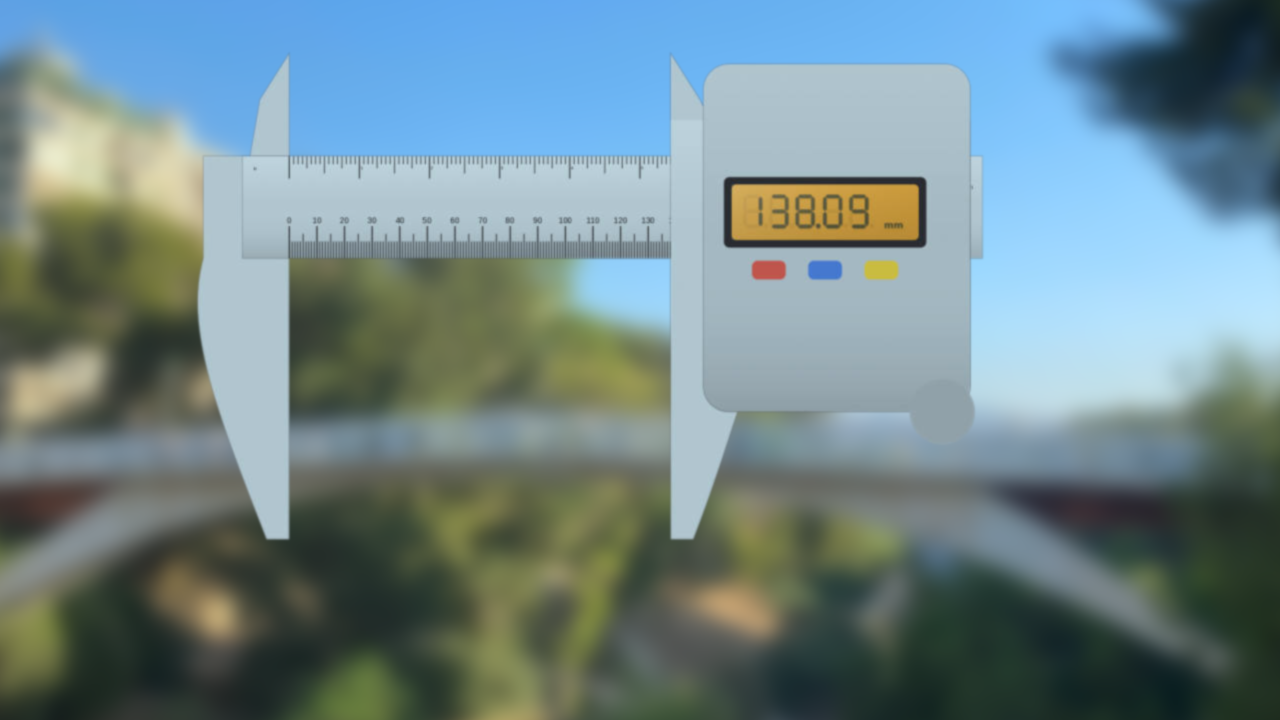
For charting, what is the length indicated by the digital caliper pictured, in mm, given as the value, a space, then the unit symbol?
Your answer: 138.09 mm
